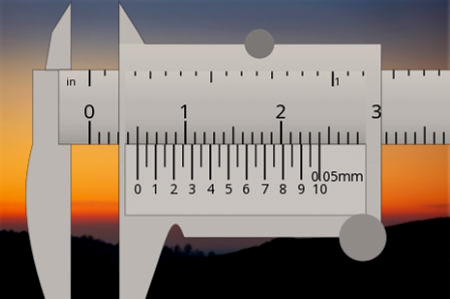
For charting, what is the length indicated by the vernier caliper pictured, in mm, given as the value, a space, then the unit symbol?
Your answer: 5.0 mm
